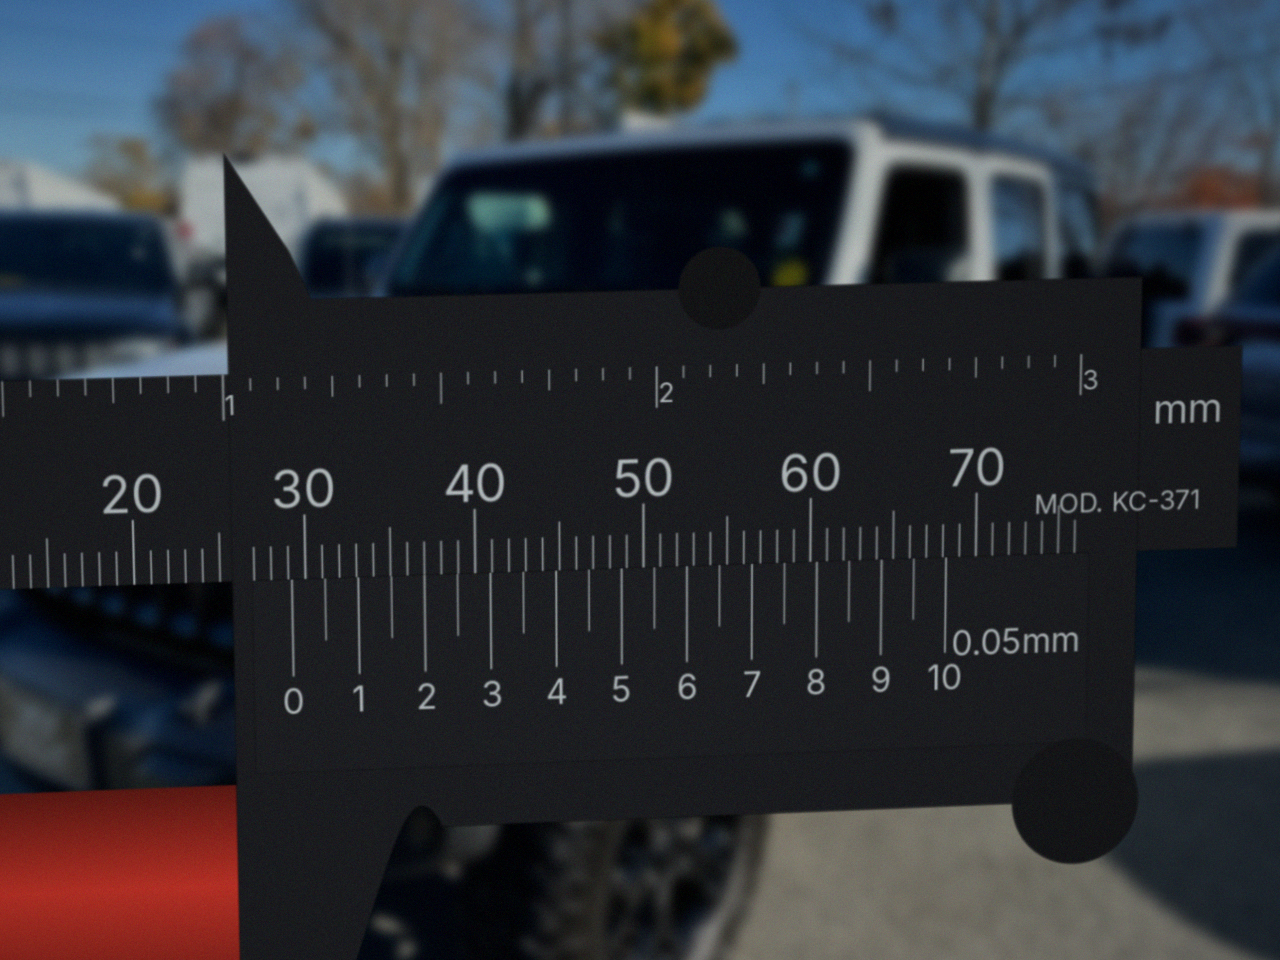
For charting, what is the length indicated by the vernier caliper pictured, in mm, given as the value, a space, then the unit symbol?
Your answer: 29.2 mm
